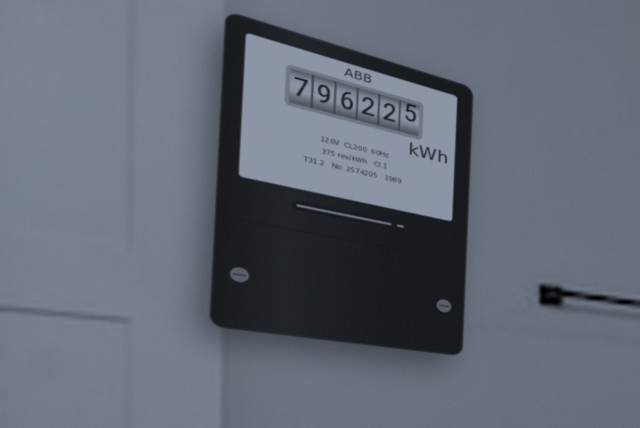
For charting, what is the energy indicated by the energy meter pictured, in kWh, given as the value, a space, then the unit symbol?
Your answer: 796225 kWh
